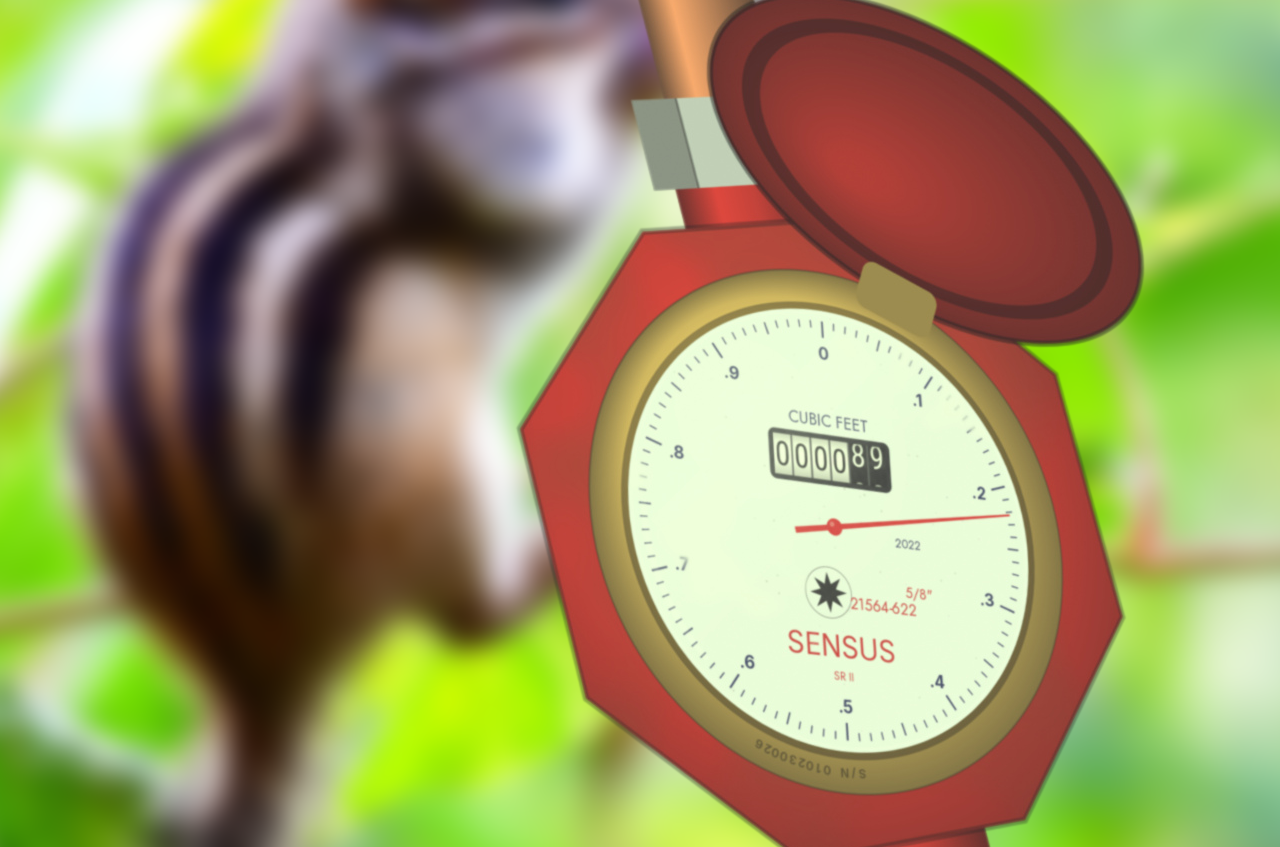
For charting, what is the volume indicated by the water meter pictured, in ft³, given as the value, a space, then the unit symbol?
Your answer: 89.22 ft³
